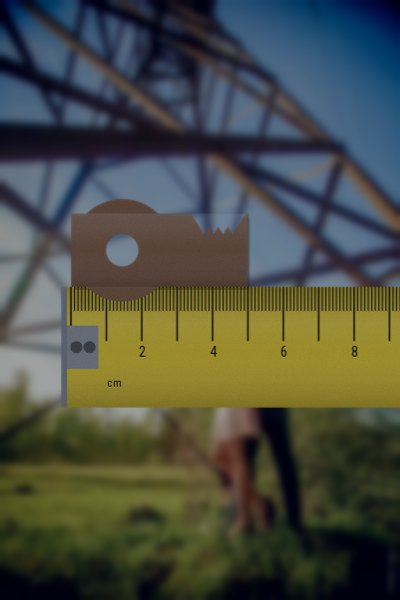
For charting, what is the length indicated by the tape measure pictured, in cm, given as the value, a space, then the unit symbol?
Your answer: 5 cm
